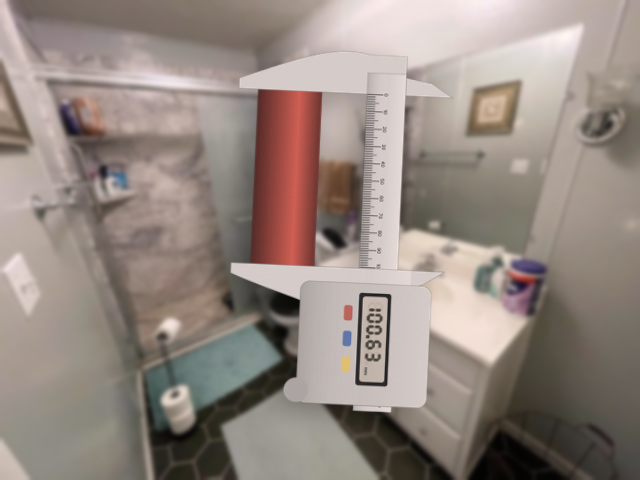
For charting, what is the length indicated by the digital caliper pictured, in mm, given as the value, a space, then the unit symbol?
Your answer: 100.63 mm
